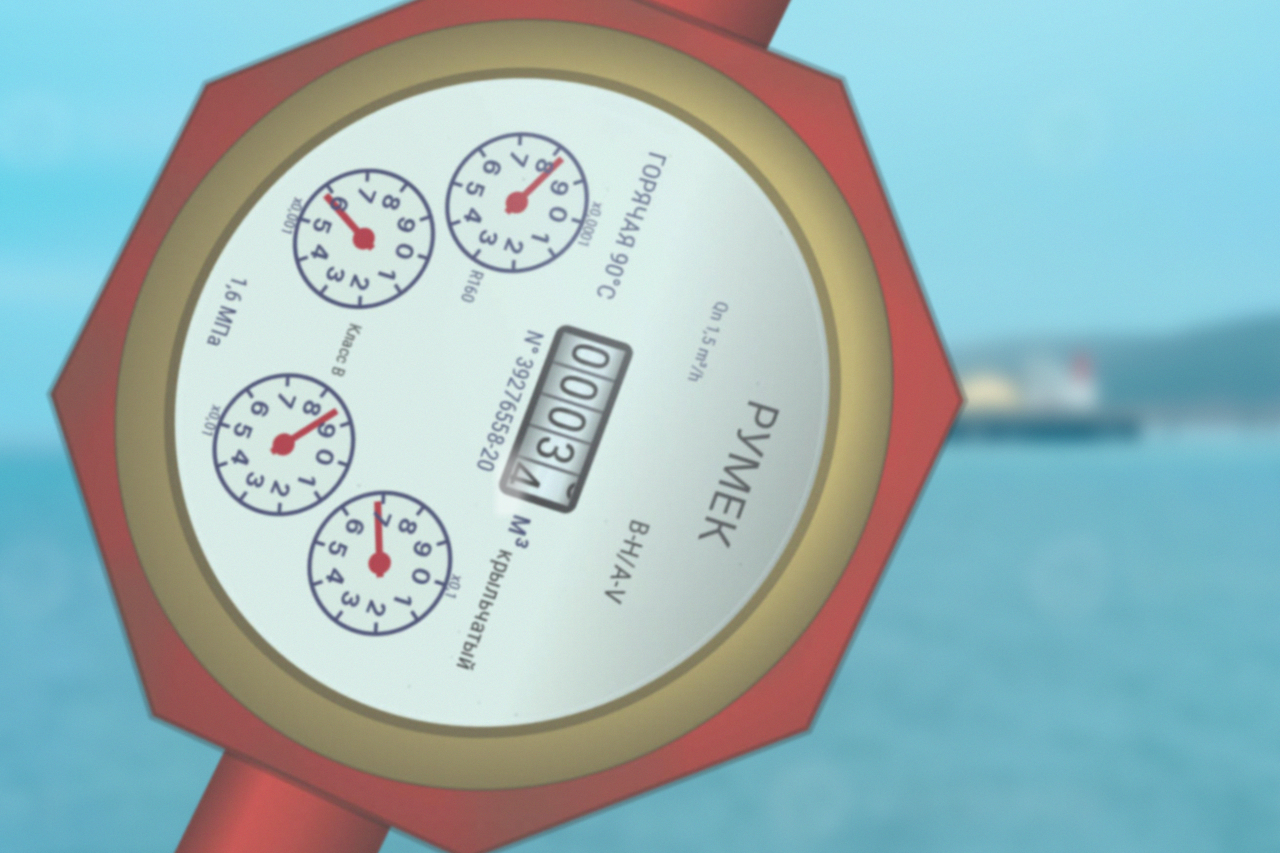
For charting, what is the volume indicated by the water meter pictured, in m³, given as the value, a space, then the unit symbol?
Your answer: 33.6858 m³
